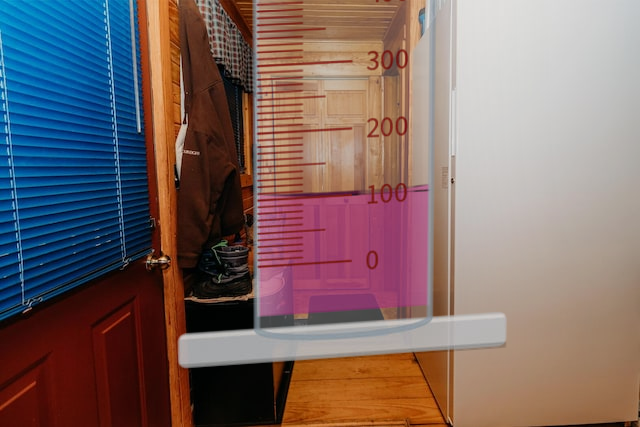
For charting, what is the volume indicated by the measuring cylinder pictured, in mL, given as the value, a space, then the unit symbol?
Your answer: 100 mL
